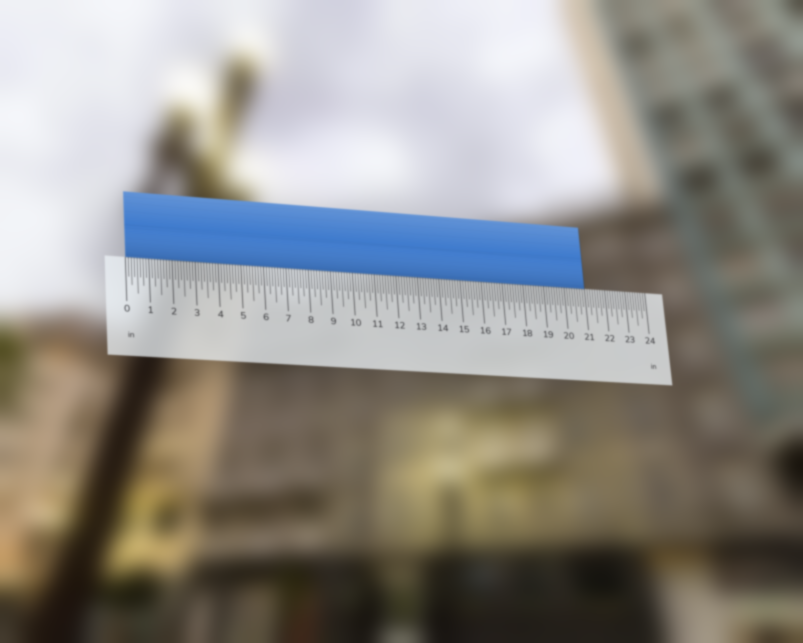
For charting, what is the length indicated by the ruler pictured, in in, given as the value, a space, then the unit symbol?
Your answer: 21 in
